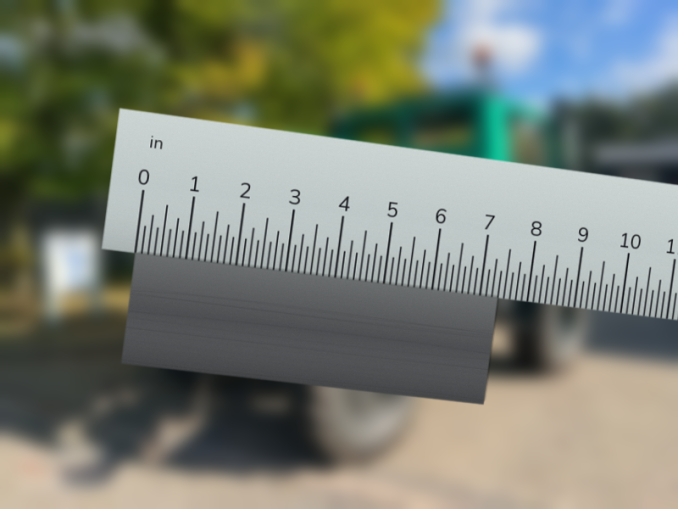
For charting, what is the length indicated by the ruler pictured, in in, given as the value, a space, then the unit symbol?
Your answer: 7.375 in
